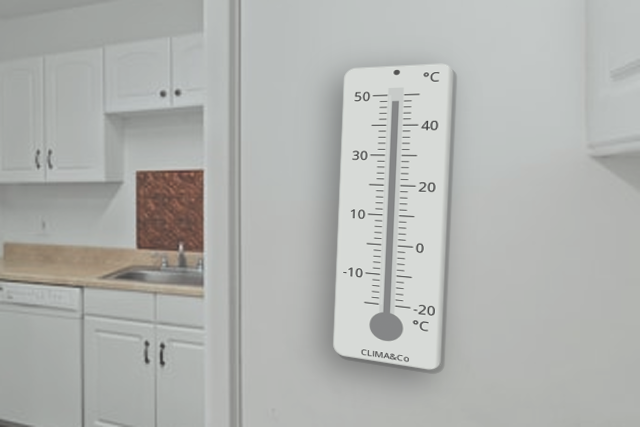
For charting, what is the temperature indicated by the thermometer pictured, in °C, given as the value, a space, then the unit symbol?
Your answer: 48 °C
